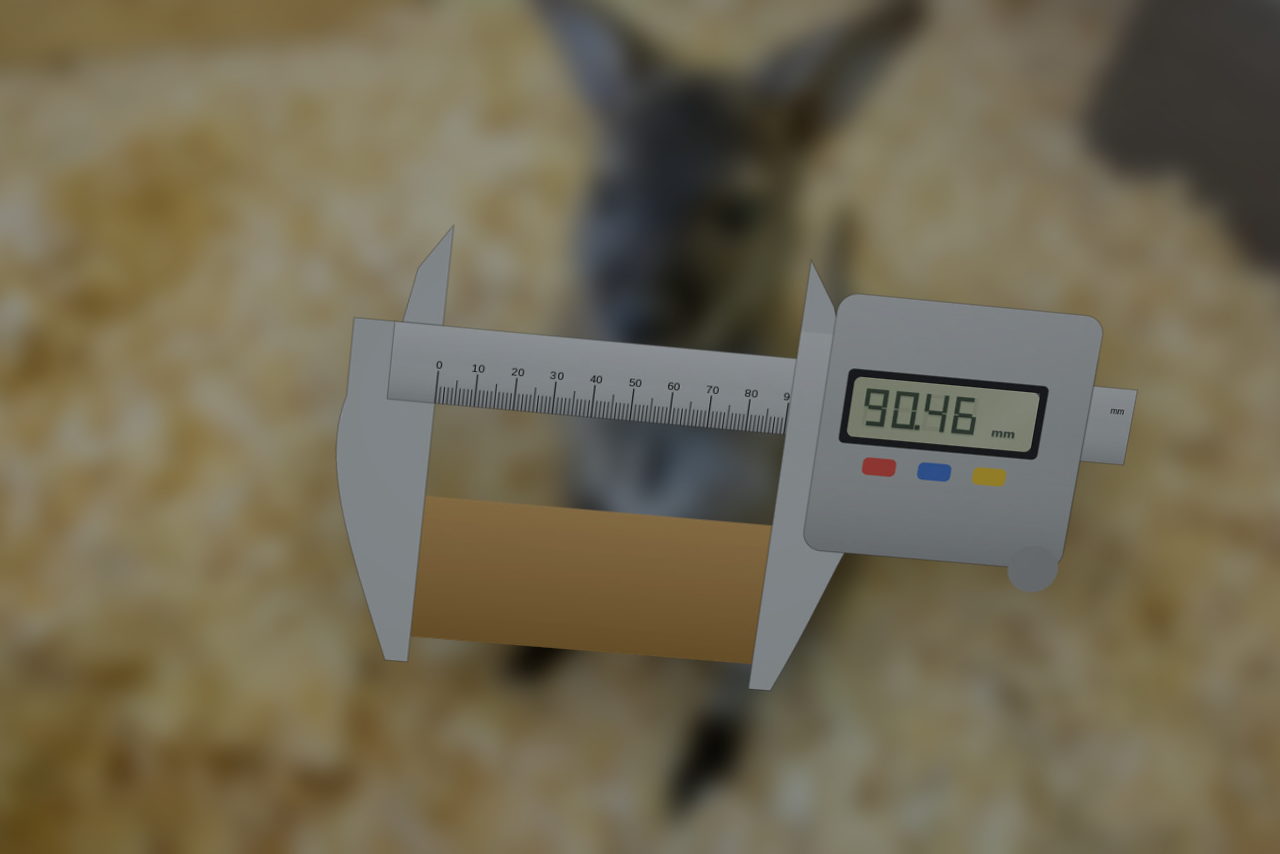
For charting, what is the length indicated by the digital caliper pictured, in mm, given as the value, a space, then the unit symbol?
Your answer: 90.46 mm
